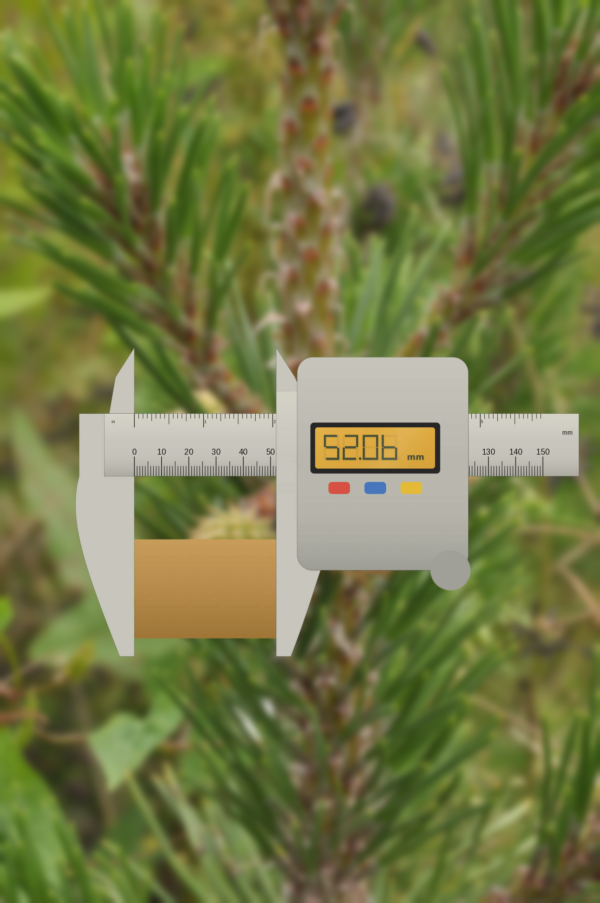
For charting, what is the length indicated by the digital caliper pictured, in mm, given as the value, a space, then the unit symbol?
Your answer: 52.06 mm
